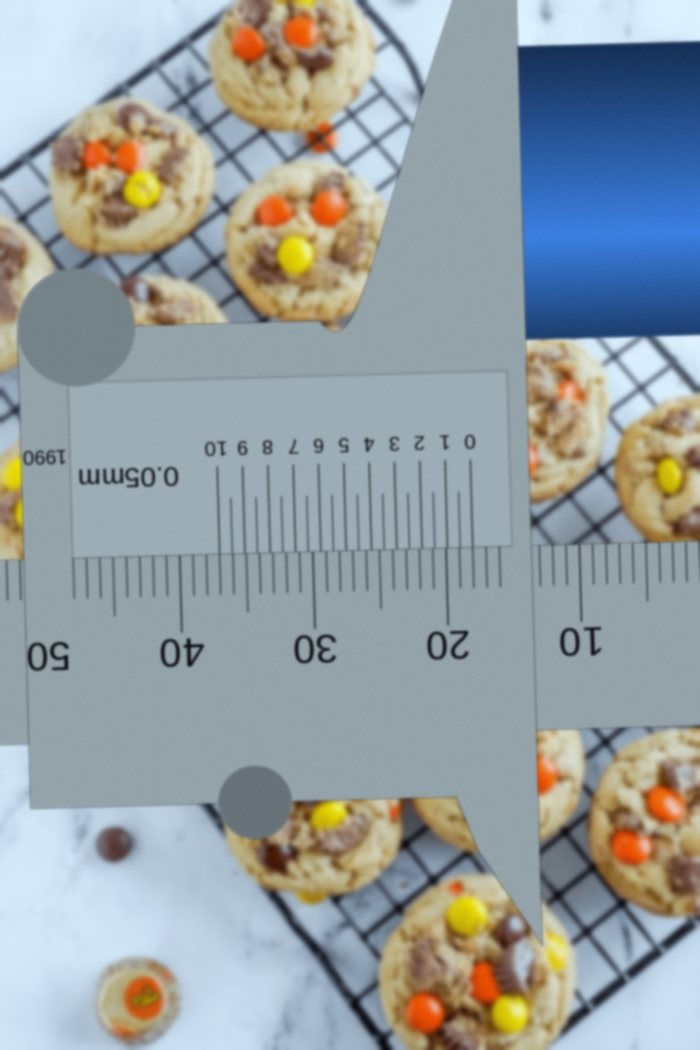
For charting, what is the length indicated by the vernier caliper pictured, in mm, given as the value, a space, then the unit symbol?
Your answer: 18.0 mm
